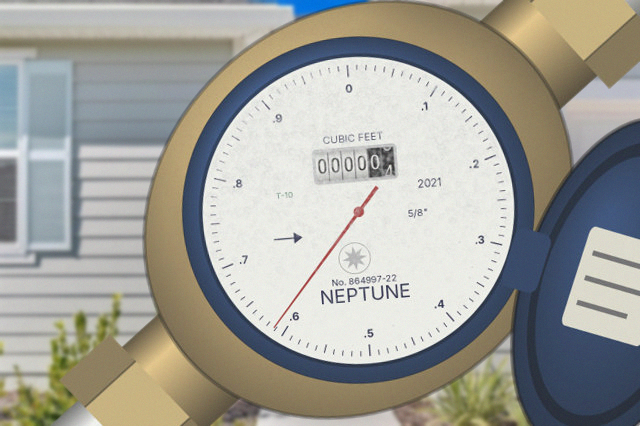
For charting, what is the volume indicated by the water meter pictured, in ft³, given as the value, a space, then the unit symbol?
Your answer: 3.61 ft³
